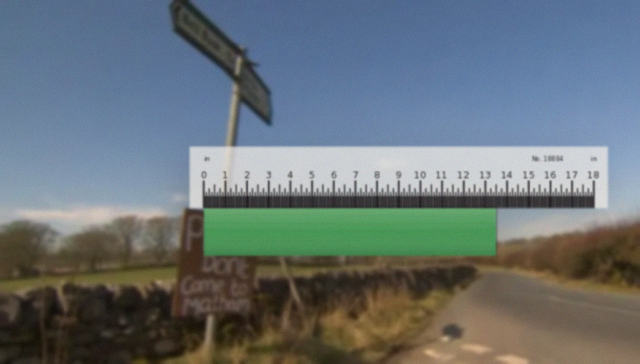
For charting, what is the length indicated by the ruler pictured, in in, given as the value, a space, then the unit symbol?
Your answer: 13.5 in
